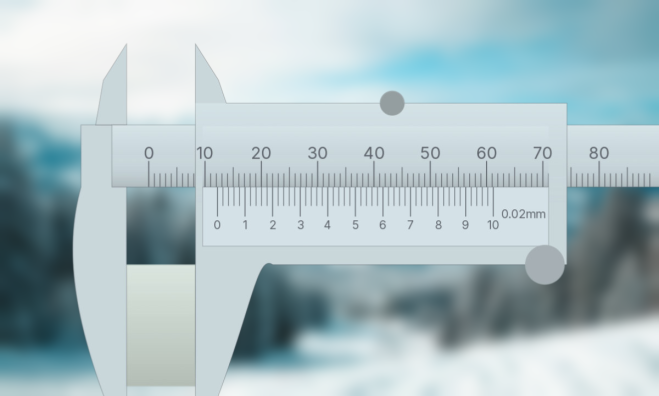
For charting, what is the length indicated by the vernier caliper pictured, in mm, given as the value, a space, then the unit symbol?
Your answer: 12.2 mm
